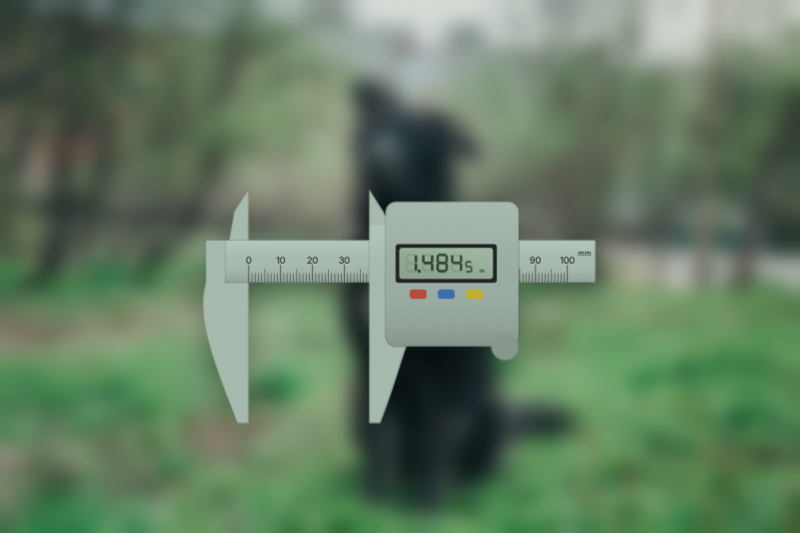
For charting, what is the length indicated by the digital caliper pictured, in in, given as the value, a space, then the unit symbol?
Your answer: 1.4845 in
